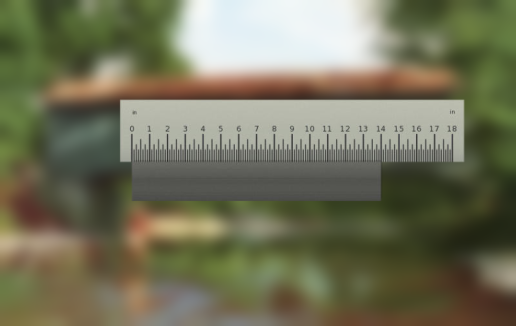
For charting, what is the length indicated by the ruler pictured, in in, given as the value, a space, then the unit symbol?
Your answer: 14 in
